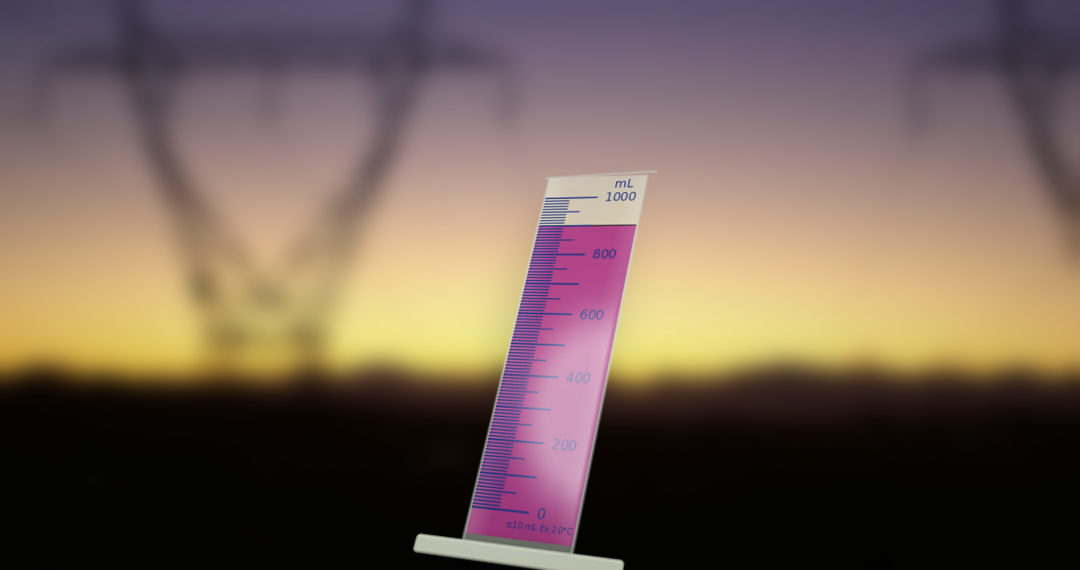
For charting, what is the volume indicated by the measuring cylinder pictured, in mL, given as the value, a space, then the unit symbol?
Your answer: 900 mL
